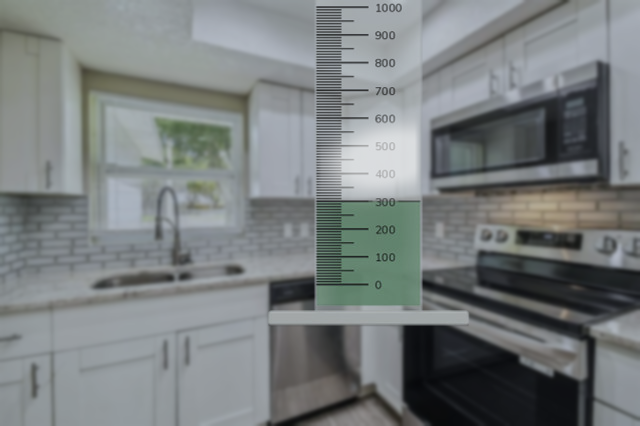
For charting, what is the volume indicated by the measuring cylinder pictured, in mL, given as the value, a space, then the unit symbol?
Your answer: 300 mL
